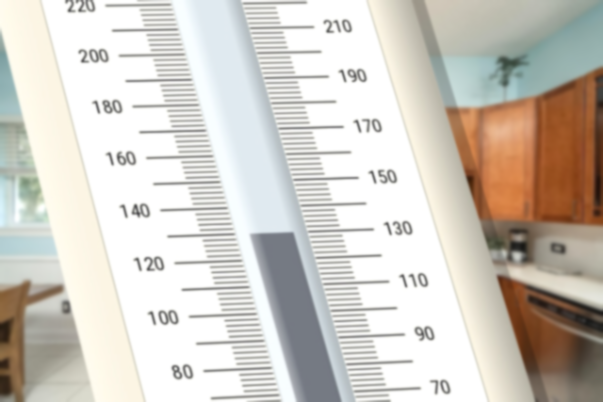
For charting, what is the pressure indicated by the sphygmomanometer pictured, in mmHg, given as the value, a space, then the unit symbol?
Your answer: 130 mmHg
